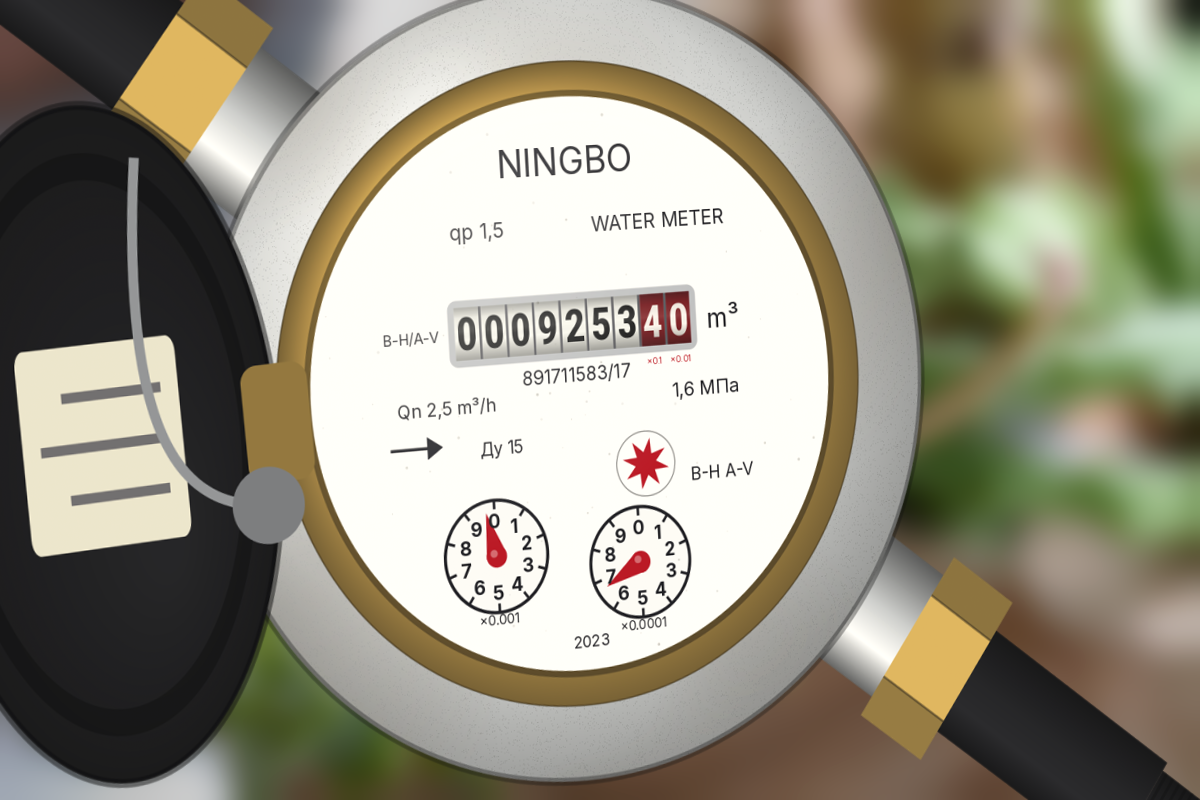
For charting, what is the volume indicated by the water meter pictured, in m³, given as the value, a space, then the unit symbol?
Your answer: 9253.3996 m³
